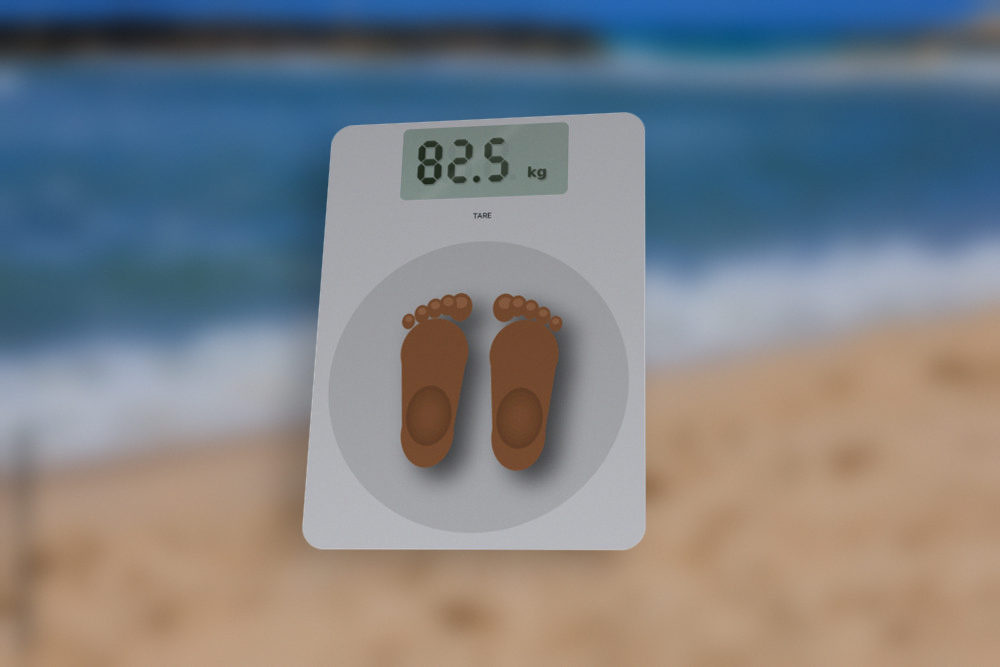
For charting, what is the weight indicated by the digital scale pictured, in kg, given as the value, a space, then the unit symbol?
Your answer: 82.5 kg
